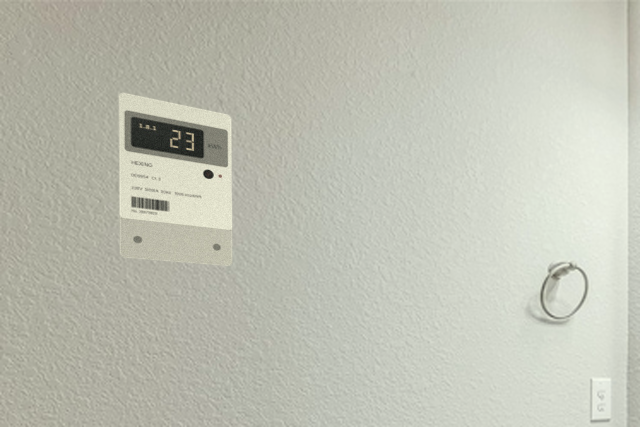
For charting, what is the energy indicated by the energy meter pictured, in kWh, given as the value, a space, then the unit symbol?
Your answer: 23 kWh
